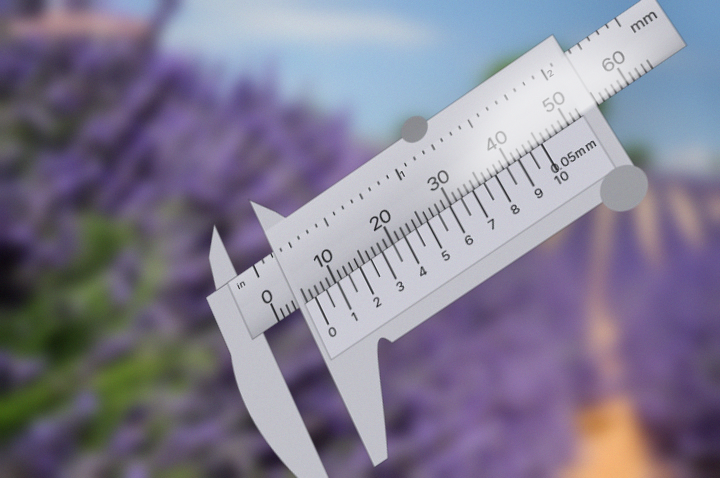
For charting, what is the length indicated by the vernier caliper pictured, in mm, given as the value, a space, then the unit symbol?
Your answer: 6.4 mm
